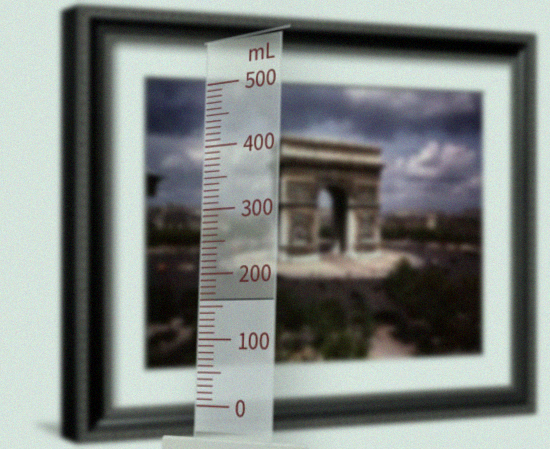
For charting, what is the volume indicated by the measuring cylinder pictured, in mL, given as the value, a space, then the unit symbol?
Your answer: 160 mL
